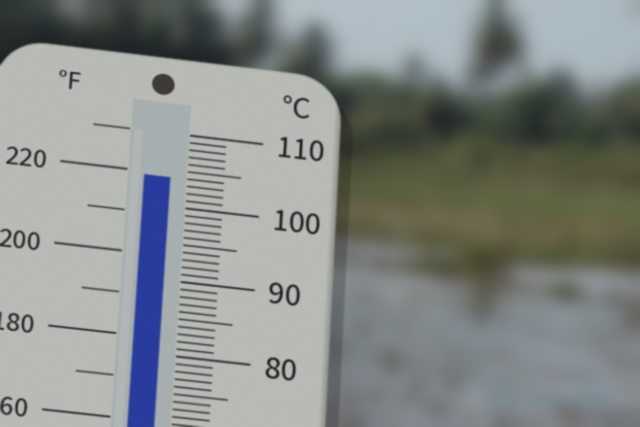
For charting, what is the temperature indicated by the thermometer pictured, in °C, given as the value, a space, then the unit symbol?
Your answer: 104 °C
